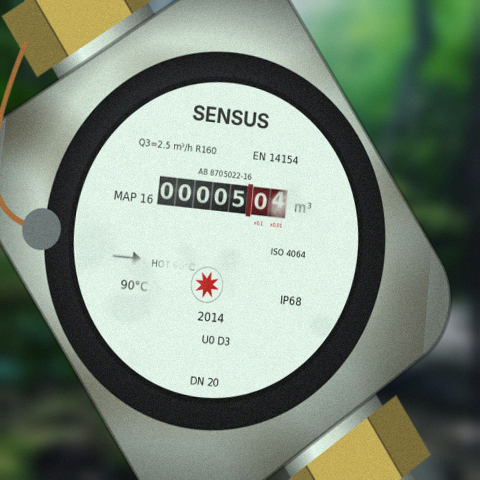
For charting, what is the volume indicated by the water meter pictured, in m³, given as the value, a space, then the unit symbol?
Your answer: 5.04 m³
